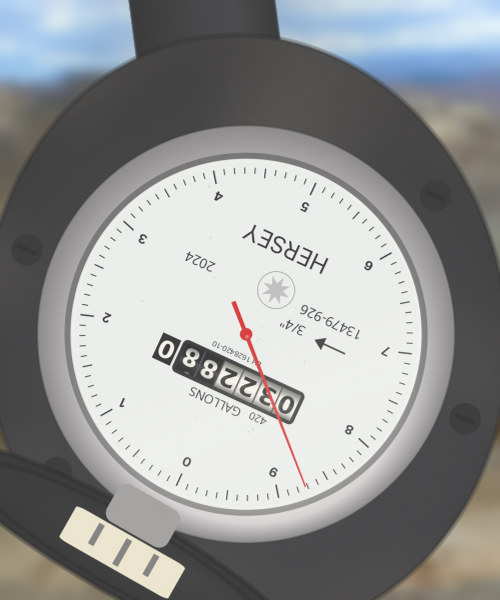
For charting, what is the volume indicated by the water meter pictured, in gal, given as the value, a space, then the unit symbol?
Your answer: 322878.7 gal
